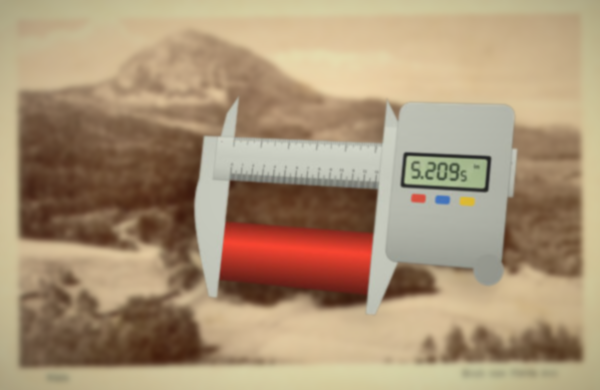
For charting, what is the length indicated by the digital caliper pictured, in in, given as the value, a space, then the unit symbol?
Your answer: 5.2095 in
